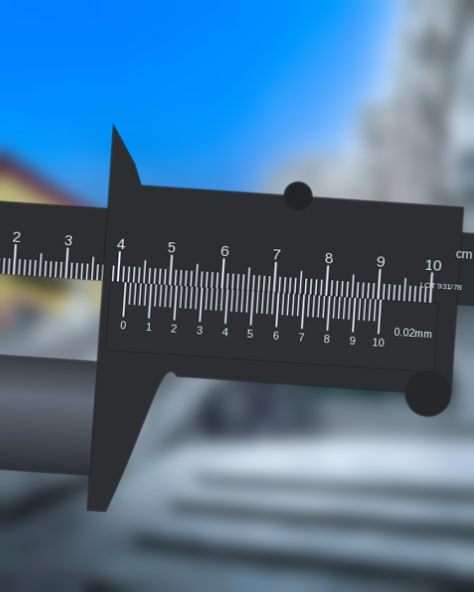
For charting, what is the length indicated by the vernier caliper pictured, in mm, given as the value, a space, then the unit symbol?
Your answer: 41.5 mm
